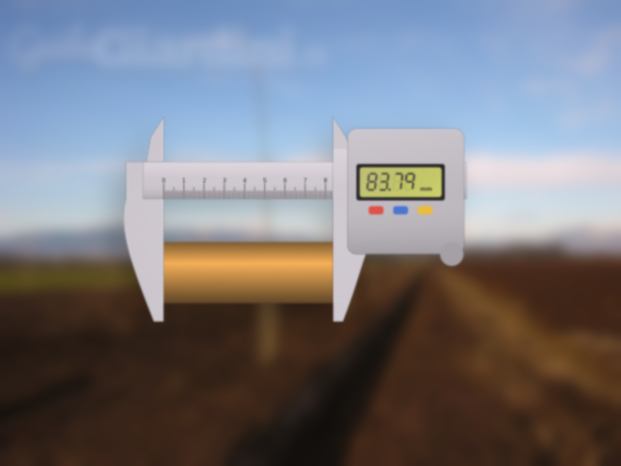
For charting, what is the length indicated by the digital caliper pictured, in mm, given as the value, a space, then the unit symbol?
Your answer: 83.79 mm
